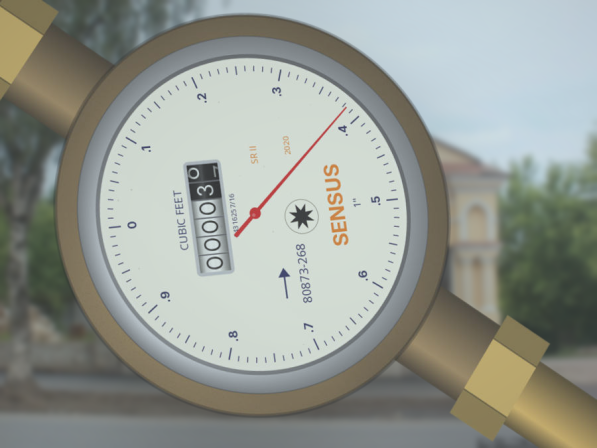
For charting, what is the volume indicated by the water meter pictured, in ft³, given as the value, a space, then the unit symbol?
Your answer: 36.38 ft³
